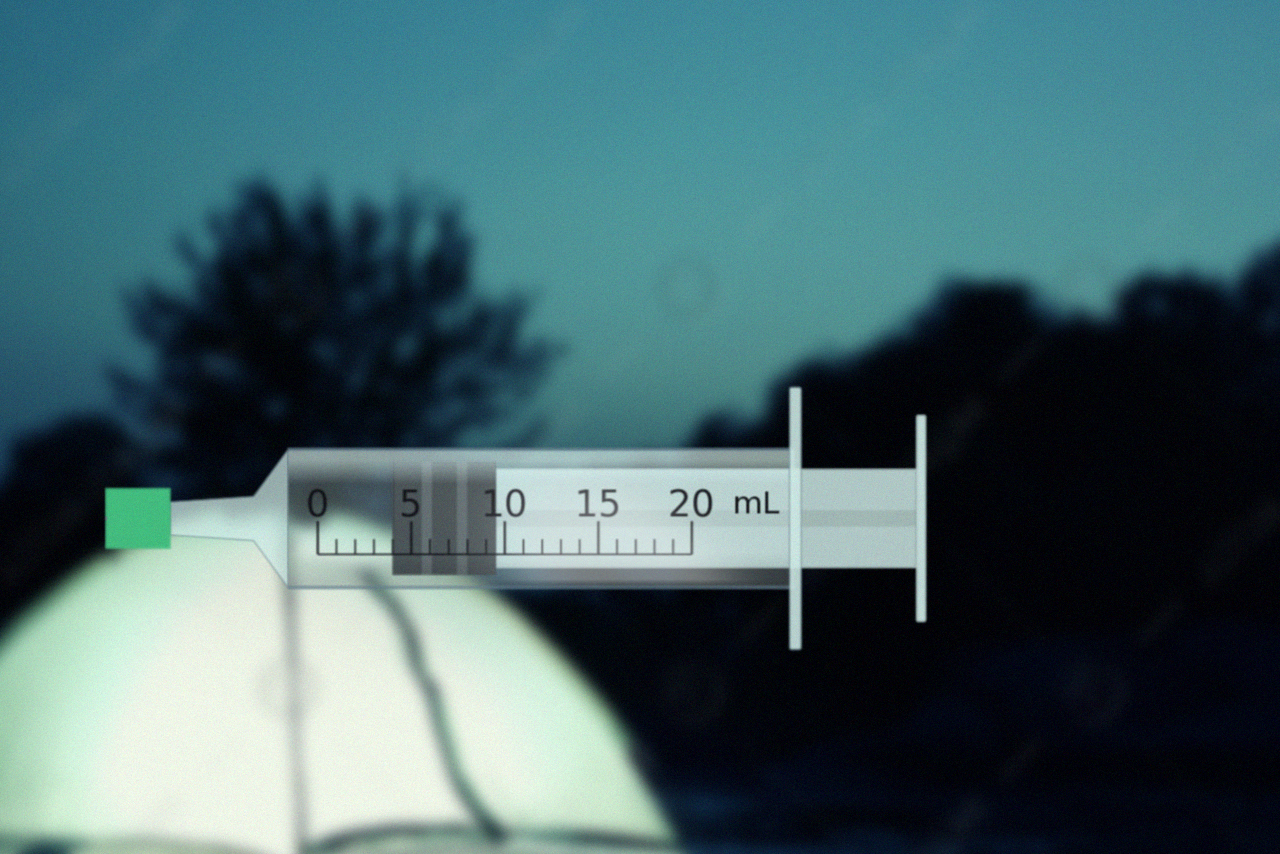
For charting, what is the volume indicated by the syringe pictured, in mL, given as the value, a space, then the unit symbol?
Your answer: 4 mL
